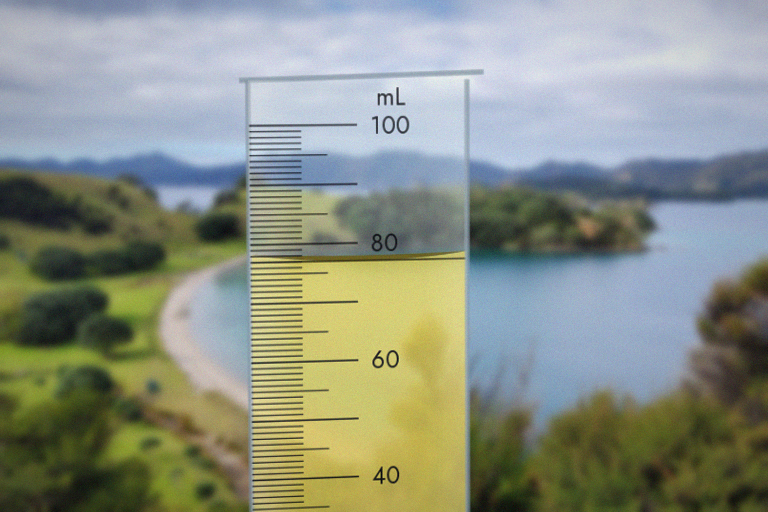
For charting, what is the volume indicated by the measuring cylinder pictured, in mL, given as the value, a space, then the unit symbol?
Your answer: 77 mL
